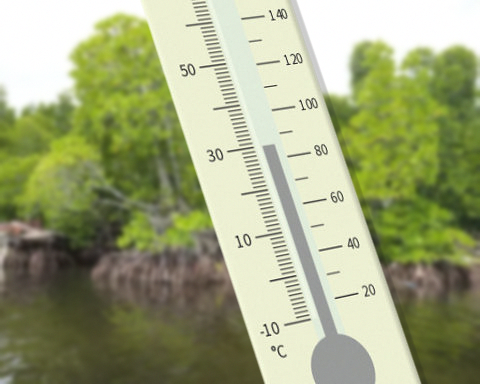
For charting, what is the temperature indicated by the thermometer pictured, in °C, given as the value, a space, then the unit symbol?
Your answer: 30 °C
